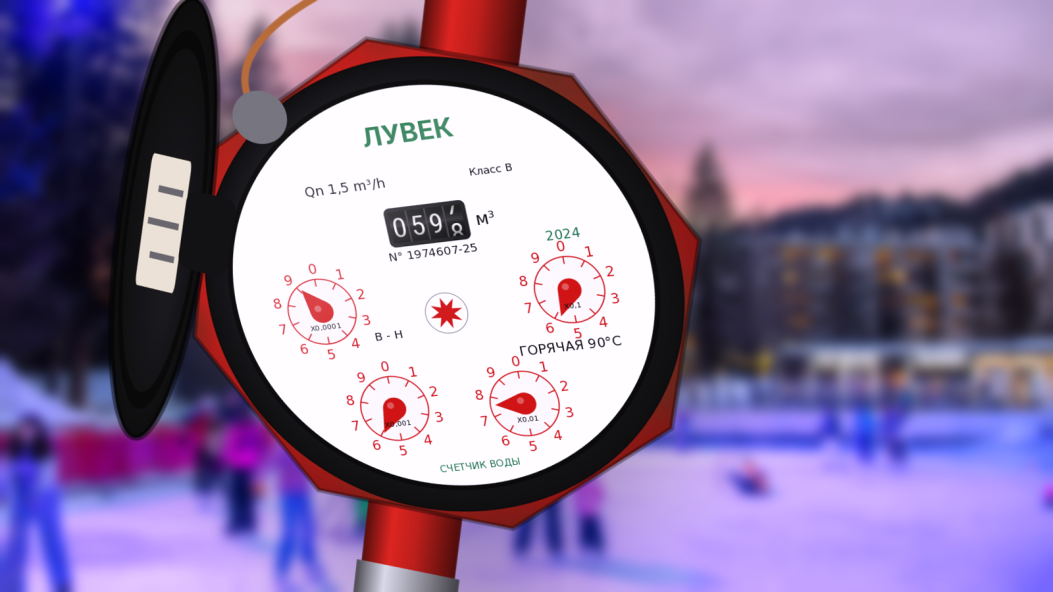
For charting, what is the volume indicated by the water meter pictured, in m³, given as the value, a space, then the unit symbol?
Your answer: 597.5759 m³
